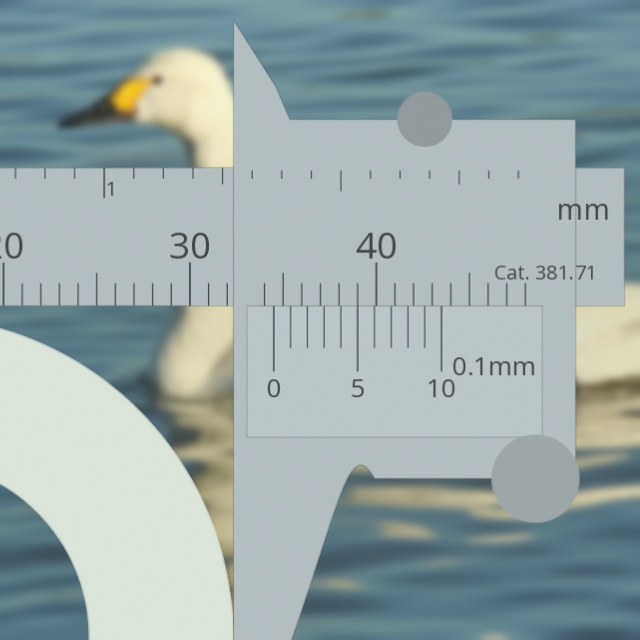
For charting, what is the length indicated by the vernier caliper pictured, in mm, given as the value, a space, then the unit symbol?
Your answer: 34.5 mm
